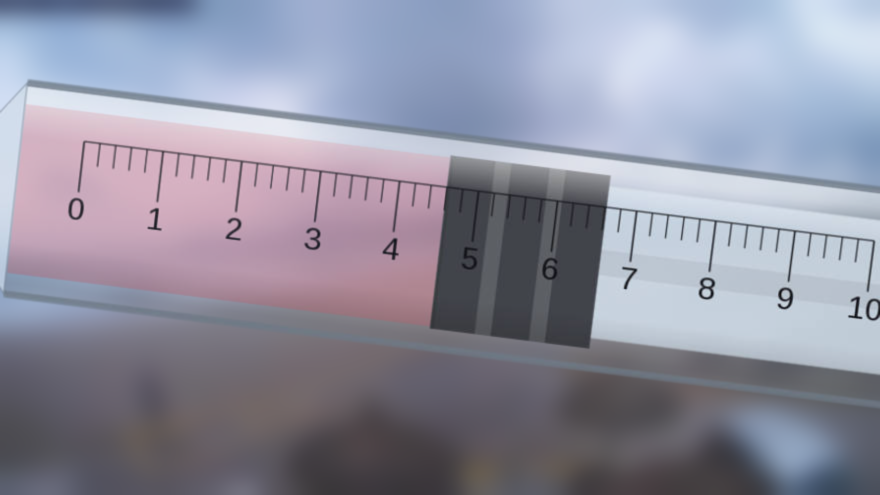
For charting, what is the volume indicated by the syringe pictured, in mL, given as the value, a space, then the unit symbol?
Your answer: 4.6 mL
